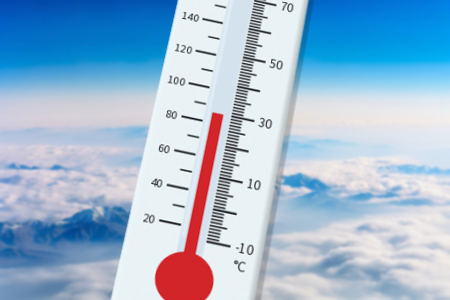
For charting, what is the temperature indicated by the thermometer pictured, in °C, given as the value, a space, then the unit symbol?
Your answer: 30 °C
